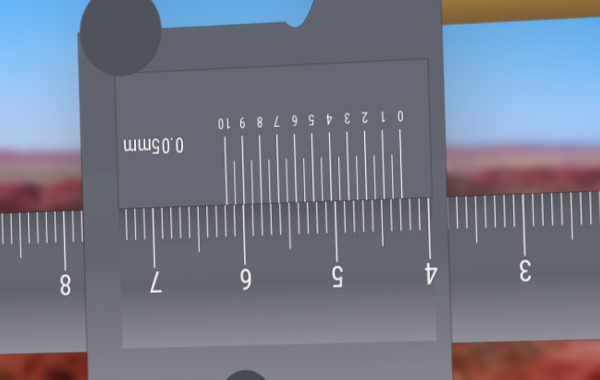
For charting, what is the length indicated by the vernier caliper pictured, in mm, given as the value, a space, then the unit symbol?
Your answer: 42.8 mm
